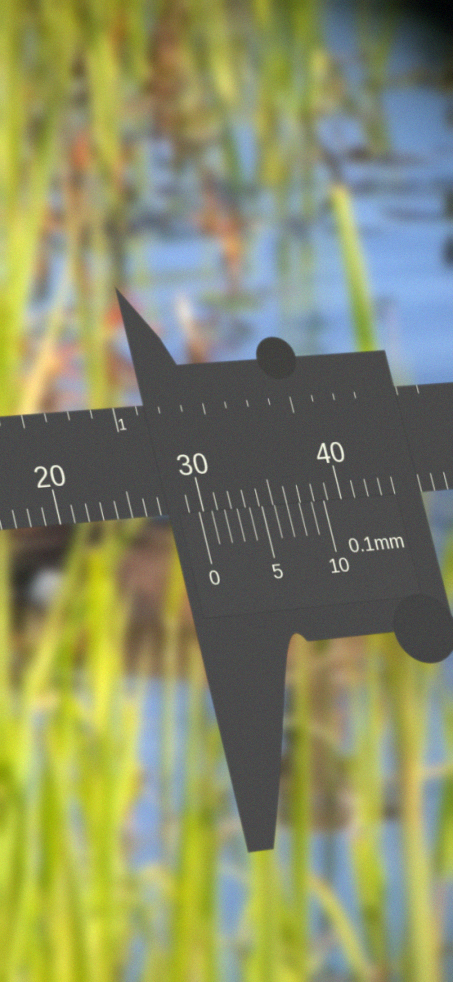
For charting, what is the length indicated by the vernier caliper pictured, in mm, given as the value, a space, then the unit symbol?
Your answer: 29.7 mm
